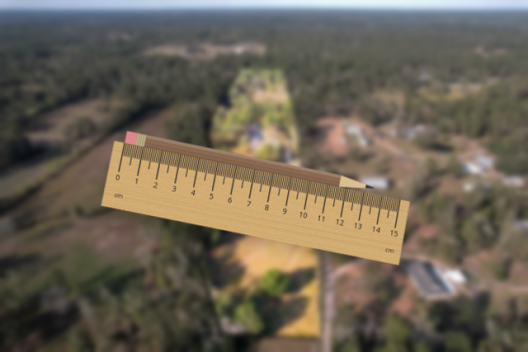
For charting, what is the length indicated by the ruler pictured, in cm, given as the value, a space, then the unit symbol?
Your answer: 13.5 cm
